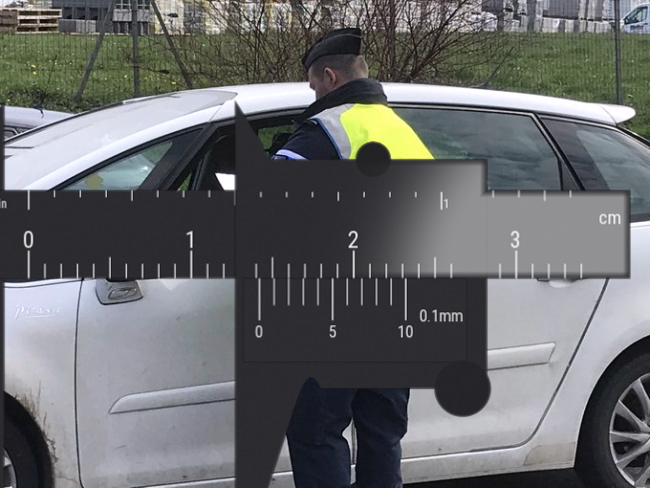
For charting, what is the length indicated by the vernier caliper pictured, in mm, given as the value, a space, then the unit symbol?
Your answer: 14.2 mm
